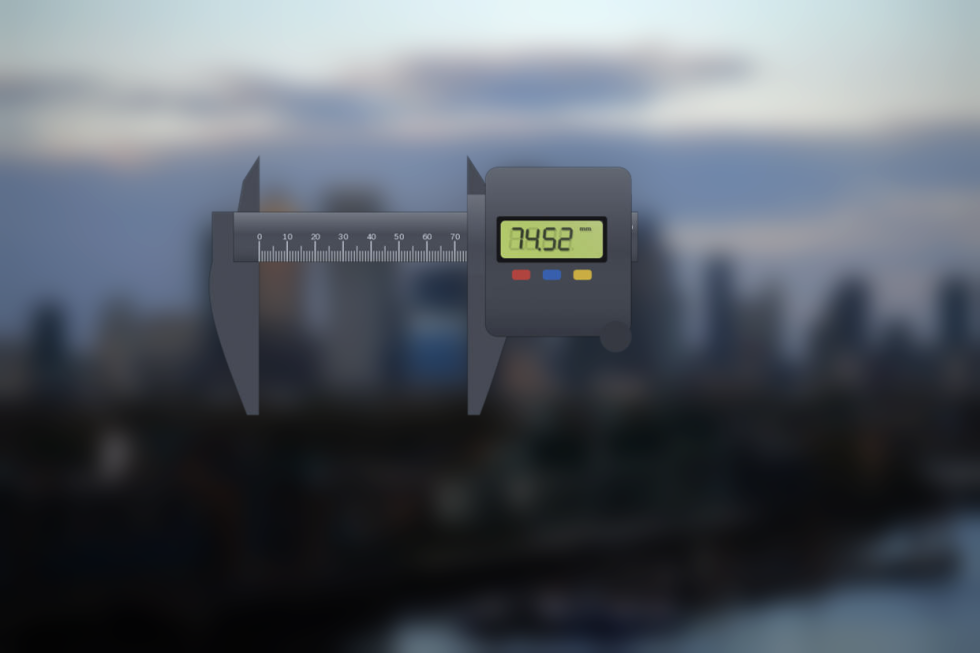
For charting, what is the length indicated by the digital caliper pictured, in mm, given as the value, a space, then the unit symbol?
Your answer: 74.52 mm
